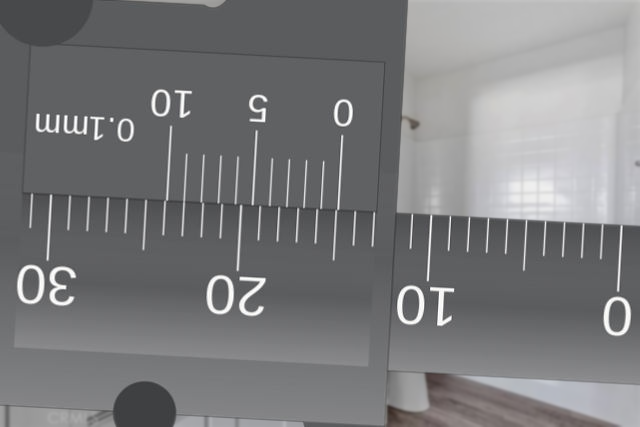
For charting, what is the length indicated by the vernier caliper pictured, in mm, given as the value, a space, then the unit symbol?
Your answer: 14.9 mm
